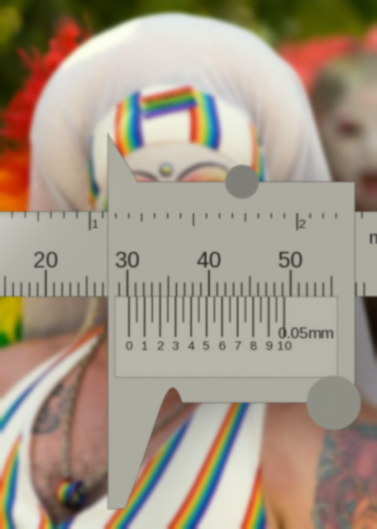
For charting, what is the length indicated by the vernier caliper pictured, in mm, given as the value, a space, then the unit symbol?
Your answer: 30.2 mm
